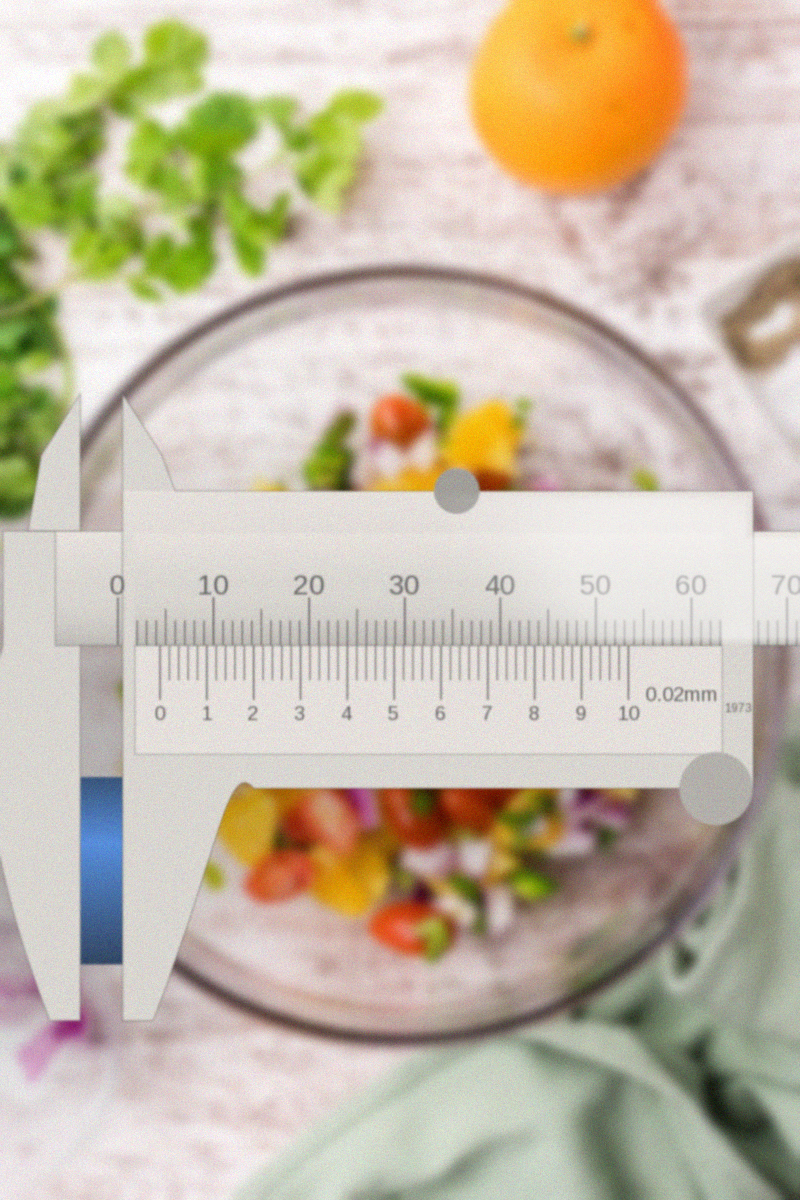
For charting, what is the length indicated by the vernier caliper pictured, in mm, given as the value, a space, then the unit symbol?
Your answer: 4.4 mm
